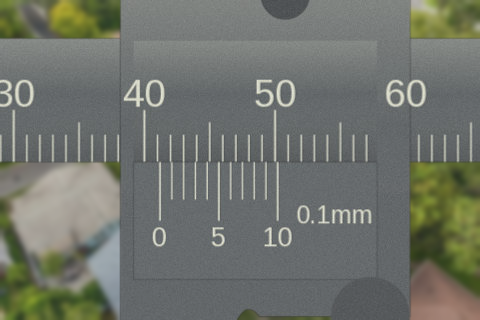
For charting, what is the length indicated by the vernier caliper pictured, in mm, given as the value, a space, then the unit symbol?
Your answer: 41.2 mm
